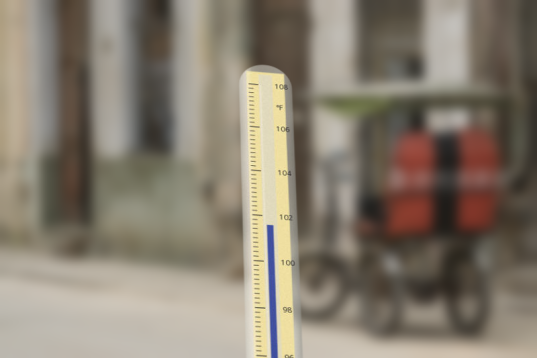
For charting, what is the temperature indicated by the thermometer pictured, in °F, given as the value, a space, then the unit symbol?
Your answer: 101.6 °F
